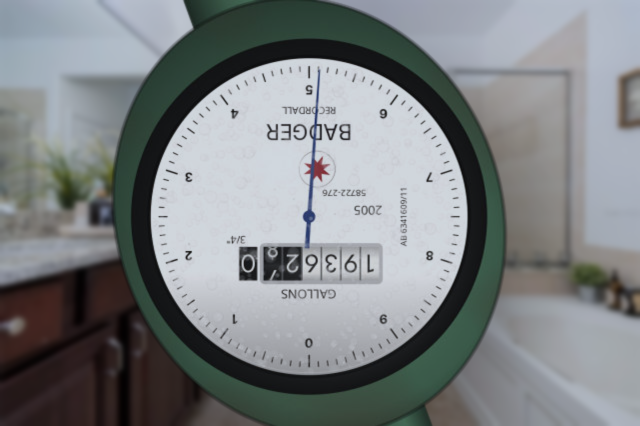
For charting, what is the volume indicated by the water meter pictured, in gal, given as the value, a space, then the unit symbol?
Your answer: 1936275.1 gal
